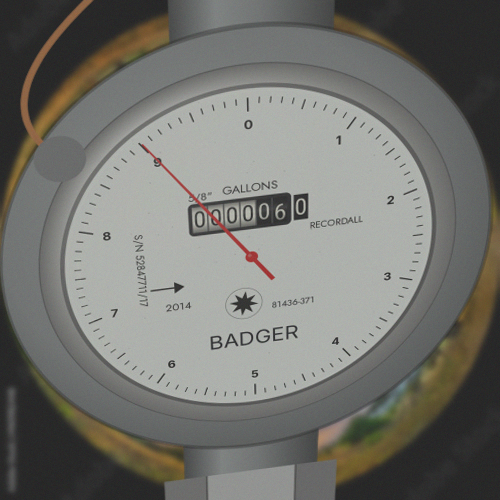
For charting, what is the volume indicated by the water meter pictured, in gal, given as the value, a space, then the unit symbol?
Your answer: 59.0 gal
